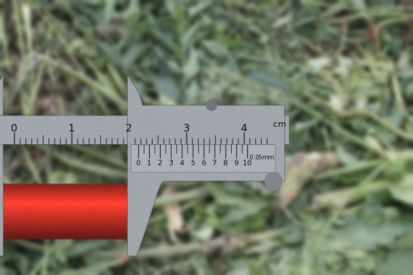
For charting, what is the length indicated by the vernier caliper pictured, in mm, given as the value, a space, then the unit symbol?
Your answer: 21.6 mm
